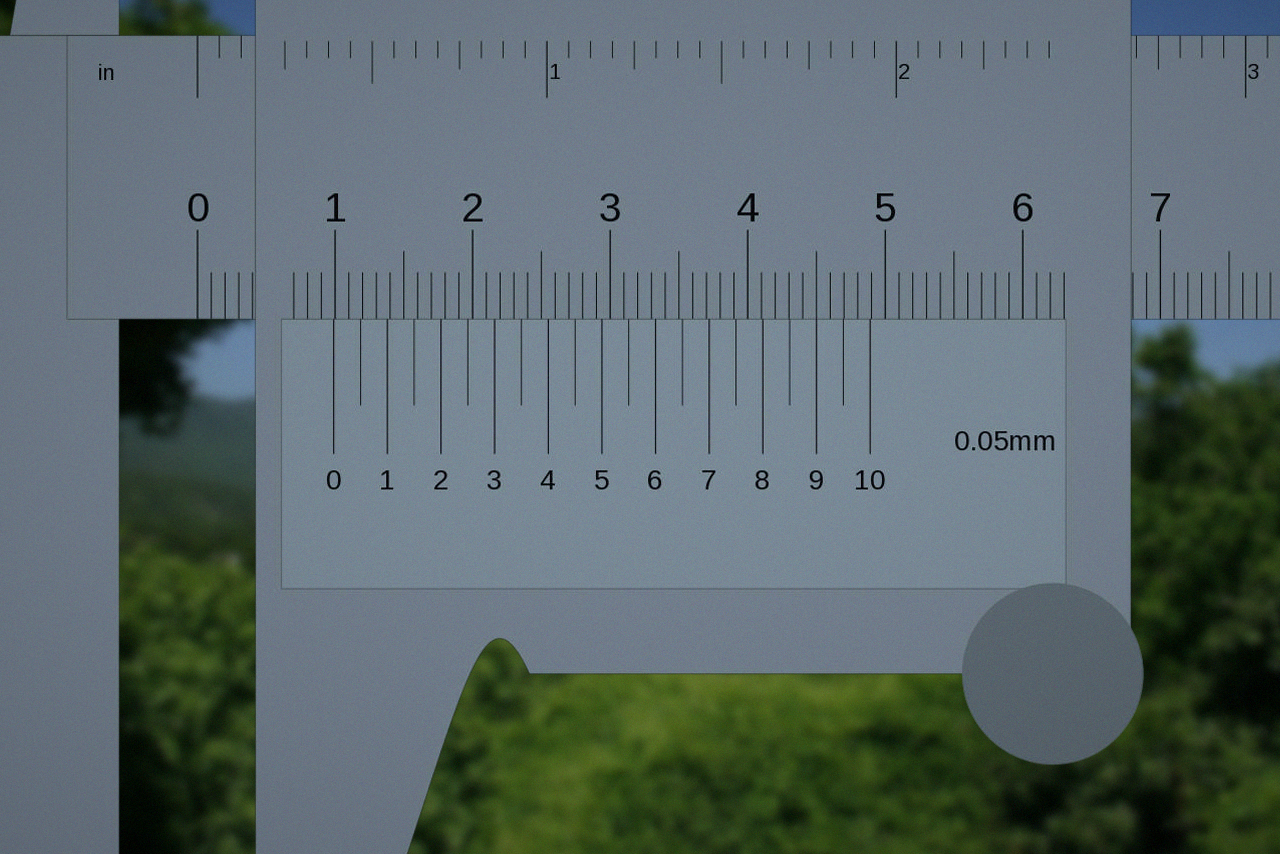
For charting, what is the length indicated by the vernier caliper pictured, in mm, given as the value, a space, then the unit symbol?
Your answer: 9.9 mm
